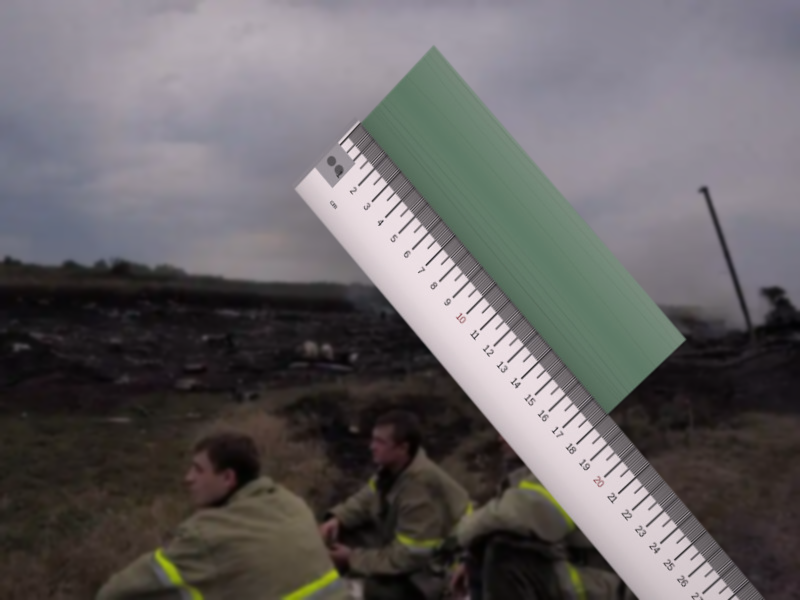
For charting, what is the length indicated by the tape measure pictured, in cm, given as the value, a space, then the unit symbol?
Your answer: 18 cm
